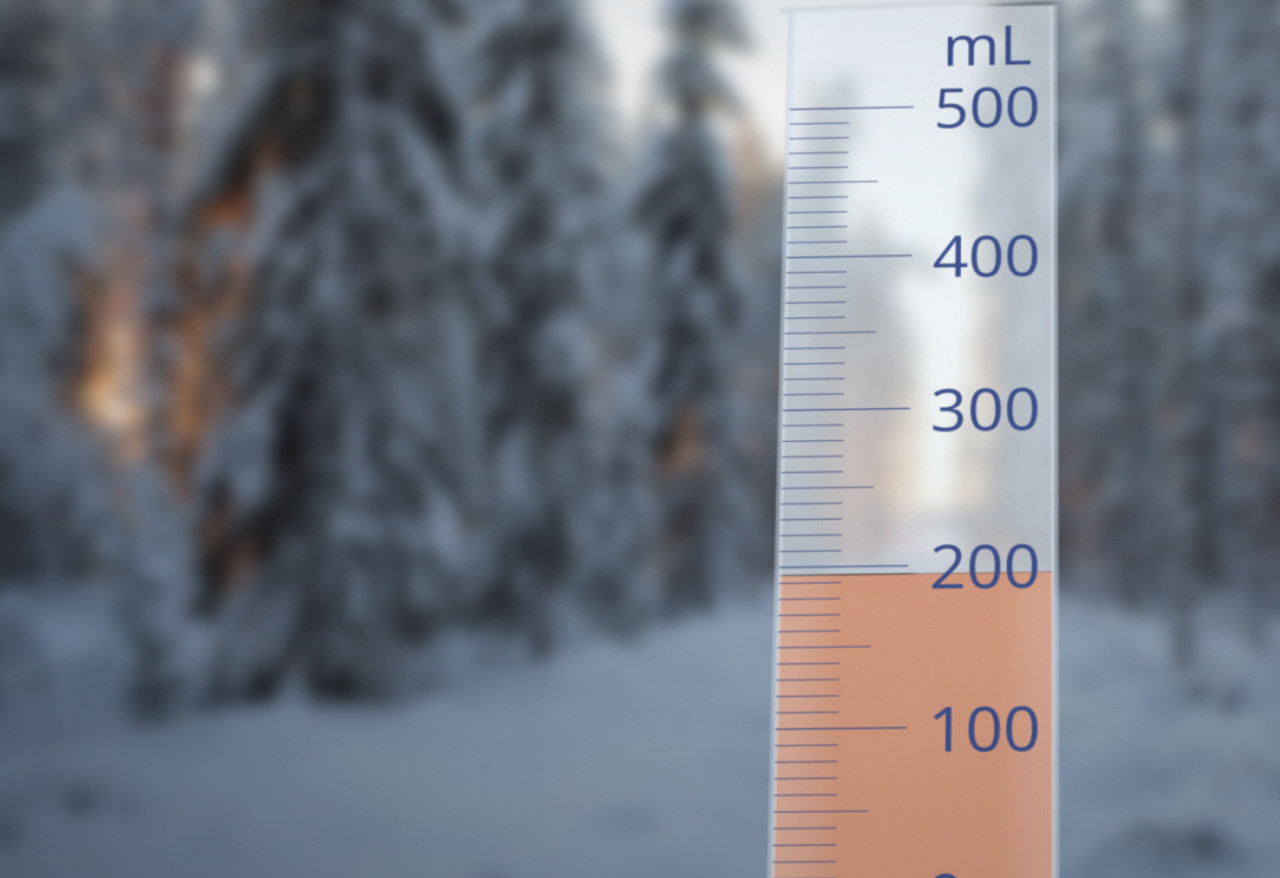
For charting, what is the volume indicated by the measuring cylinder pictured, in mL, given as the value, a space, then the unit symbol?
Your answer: 195 mL
